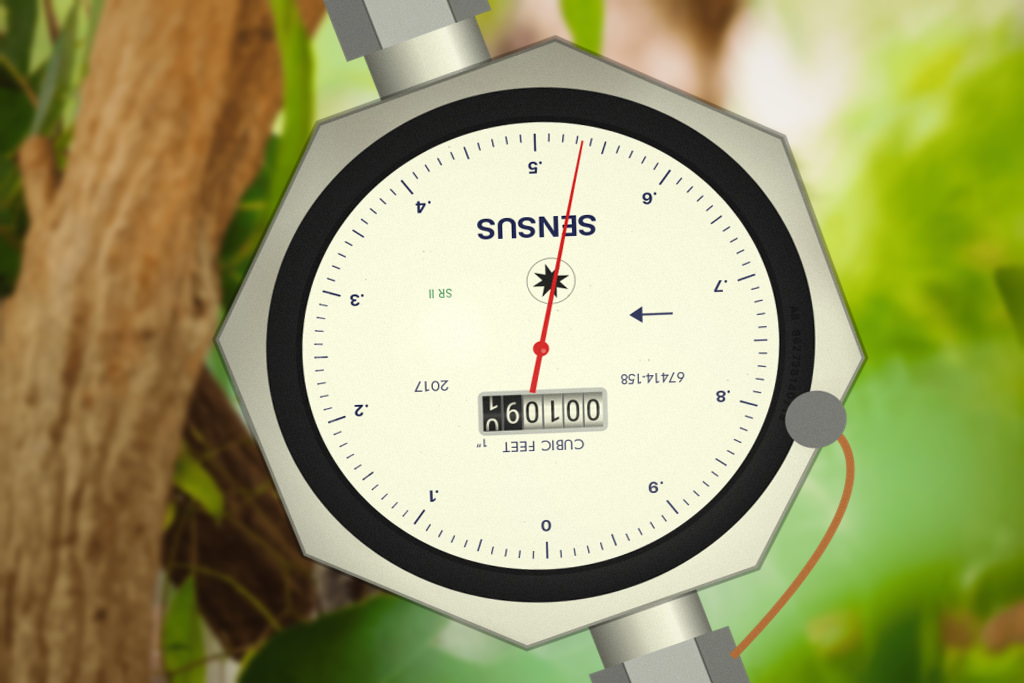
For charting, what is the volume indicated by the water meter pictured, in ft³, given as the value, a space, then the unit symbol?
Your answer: 1090.53 ft³
